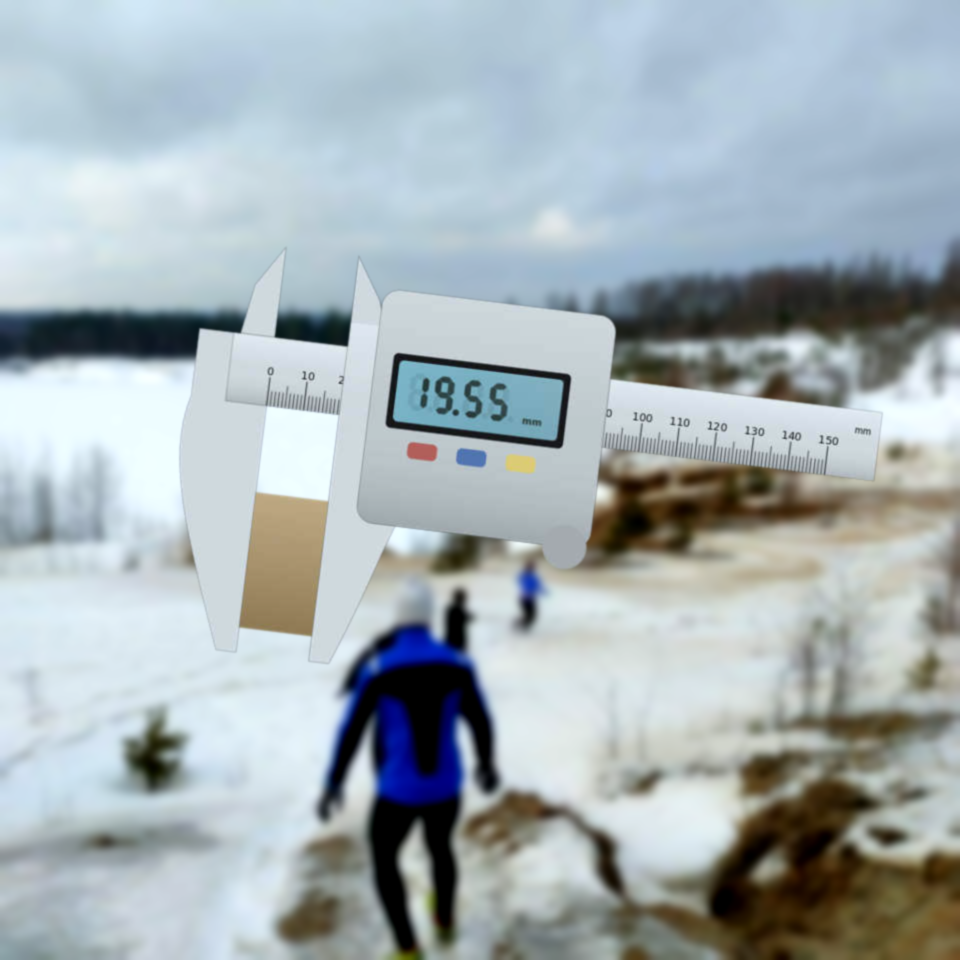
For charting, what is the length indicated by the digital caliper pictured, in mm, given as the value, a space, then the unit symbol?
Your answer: 19.55 mm
